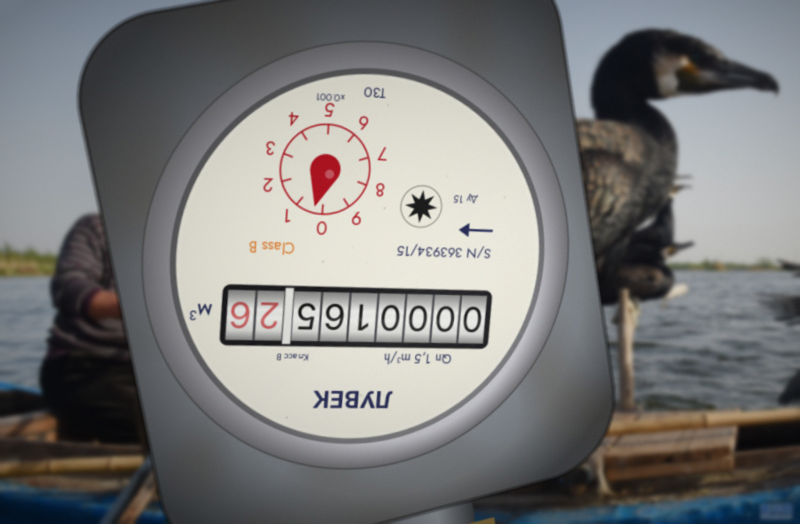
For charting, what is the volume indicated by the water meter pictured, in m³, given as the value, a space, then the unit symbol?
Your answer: 165.260 m³
